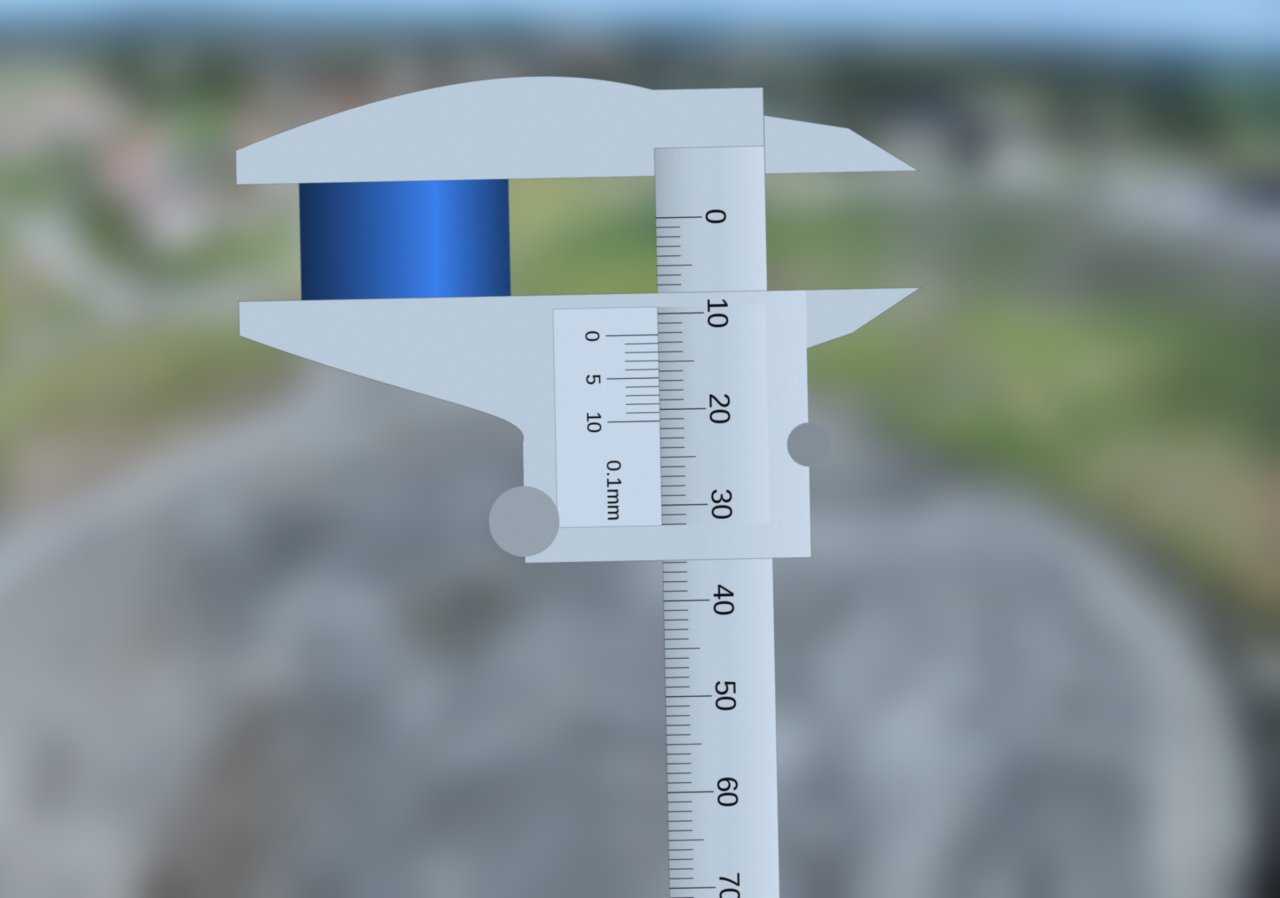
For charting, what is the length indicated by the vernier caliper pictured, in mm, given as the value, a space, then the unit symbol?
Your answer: 12.2 mm
